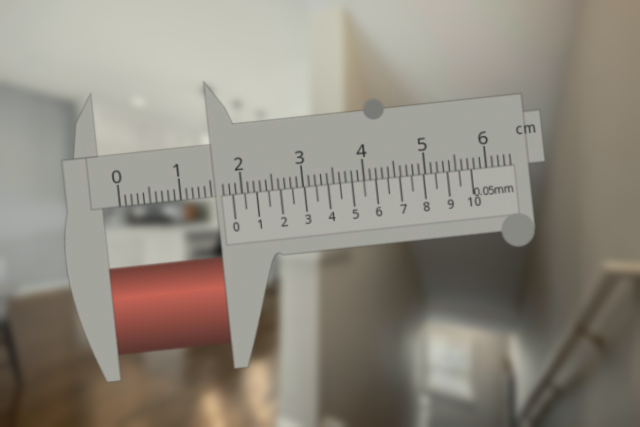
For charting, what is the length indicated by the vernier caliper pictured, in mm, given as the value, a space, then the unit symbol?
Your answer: 18.5 mm
